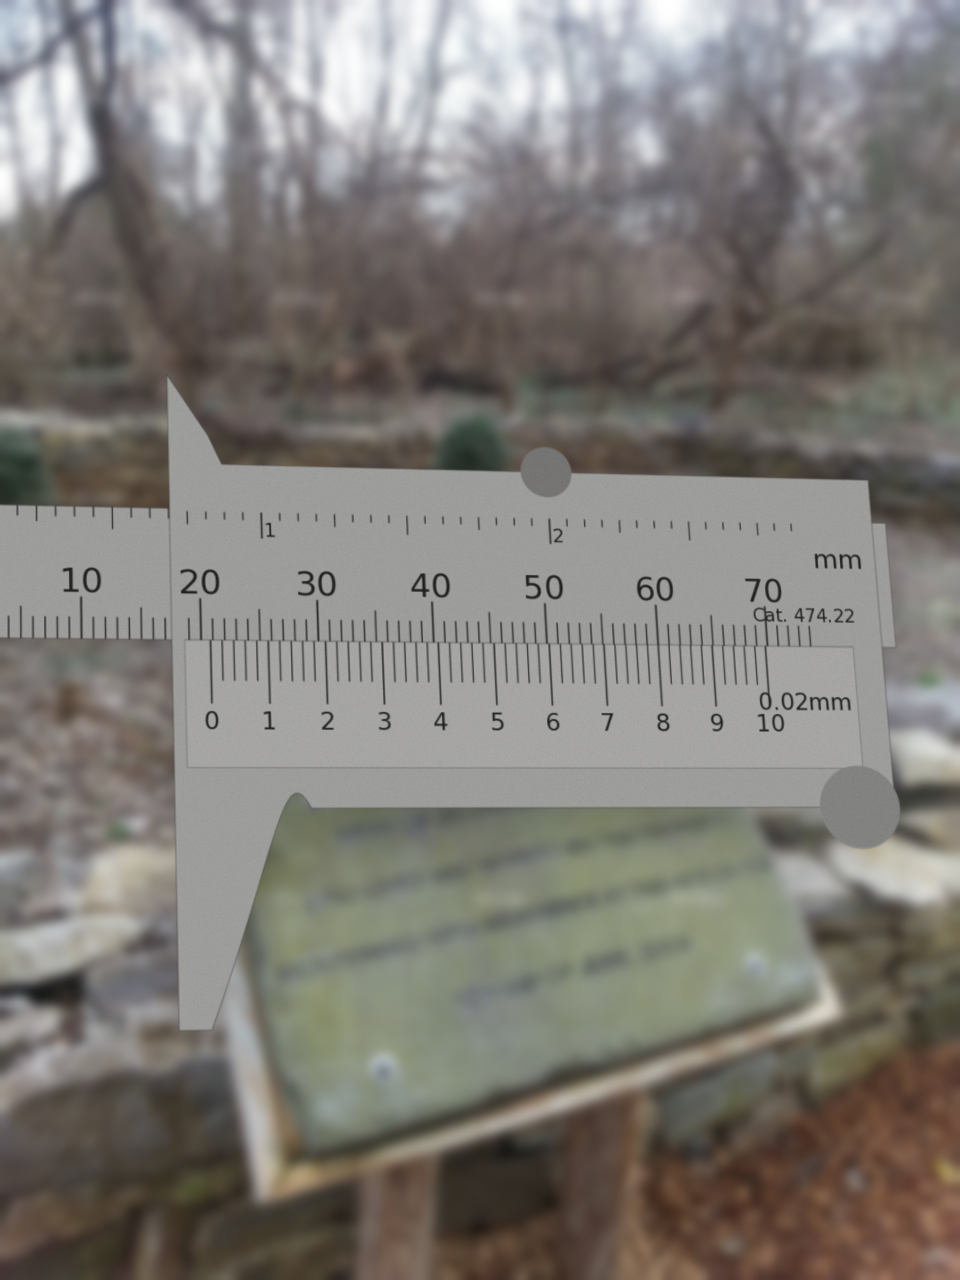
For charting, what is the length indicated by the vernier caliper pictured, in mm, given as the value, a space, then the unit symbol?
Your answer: 20.8 mm
